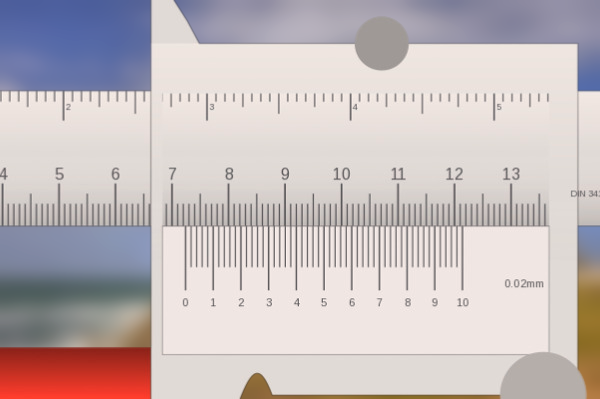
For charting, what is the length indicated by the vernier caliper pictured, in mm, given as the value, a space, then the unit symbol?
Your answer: 72.4 mm
